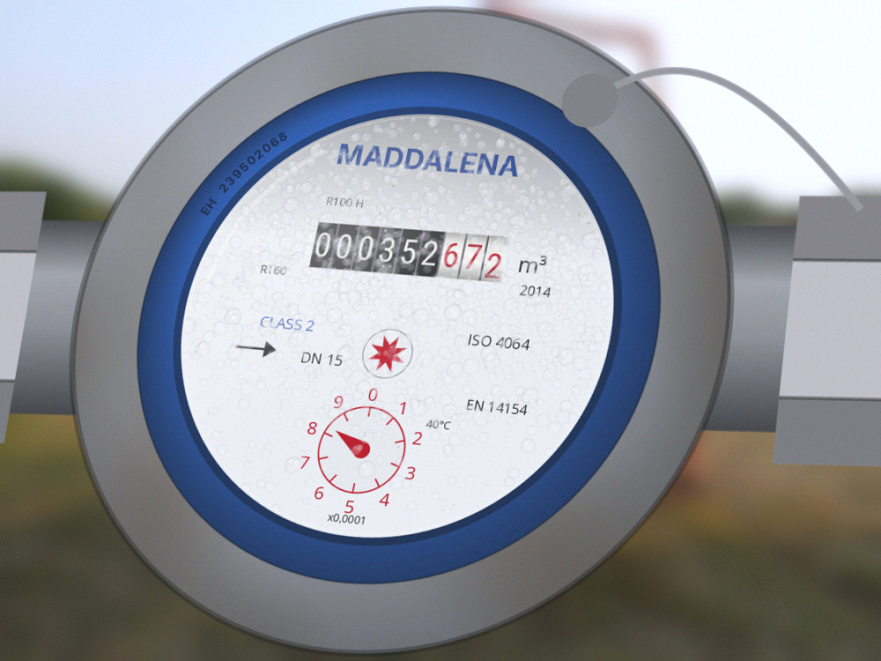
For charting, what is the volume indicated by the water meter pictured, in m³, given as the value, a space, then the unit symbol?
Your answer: 352.6718 m³
